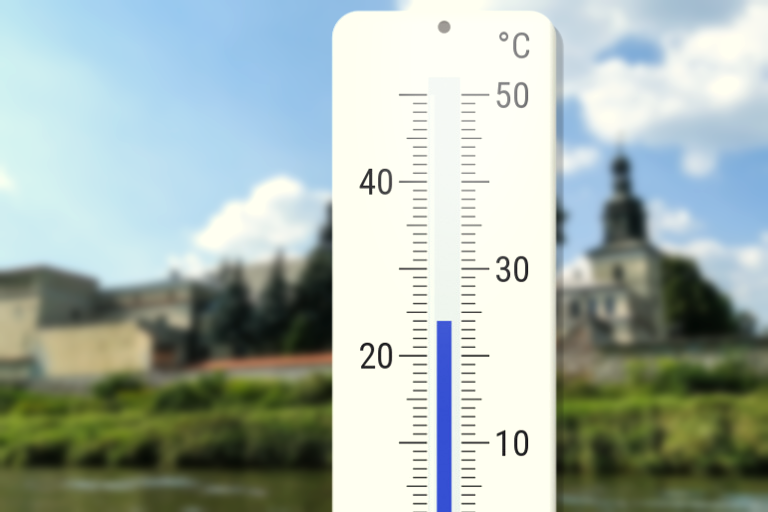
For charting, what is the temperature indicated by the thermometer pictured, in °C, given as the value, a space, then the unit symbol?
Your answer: 24 °C
